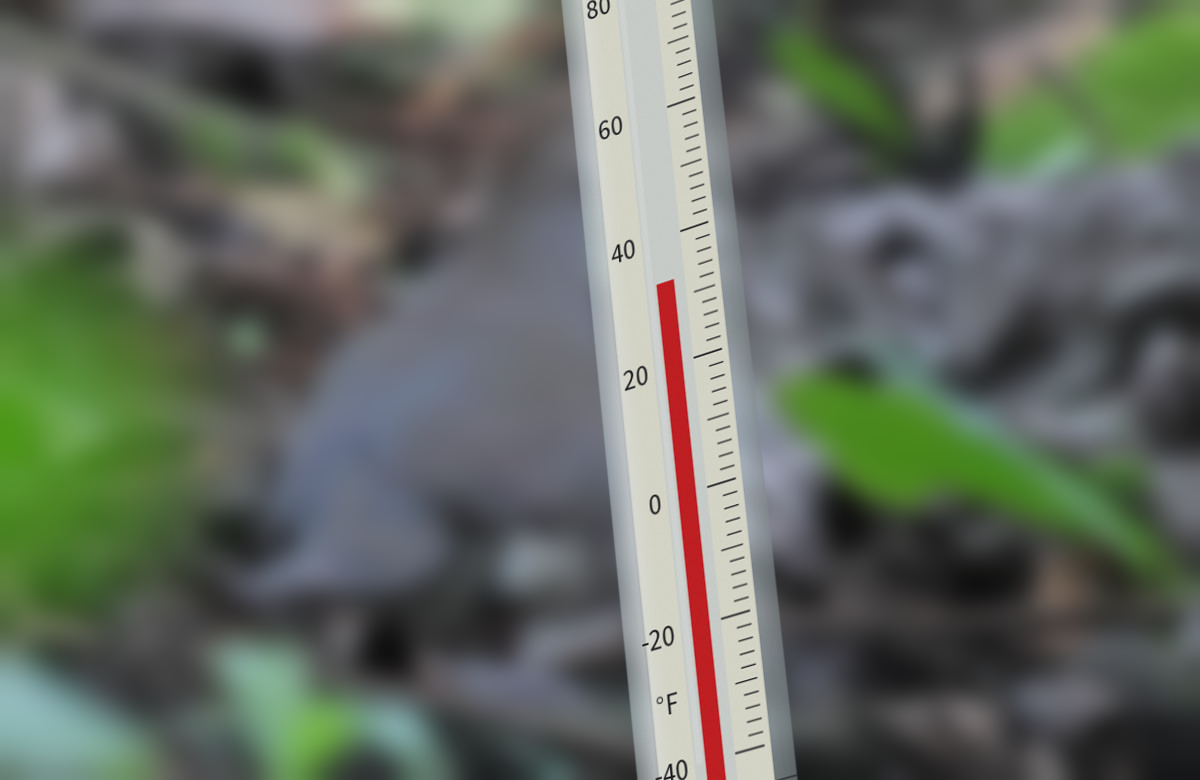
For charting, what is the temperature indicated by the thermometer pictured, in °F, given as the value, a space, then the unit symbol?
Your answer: 33 °F
